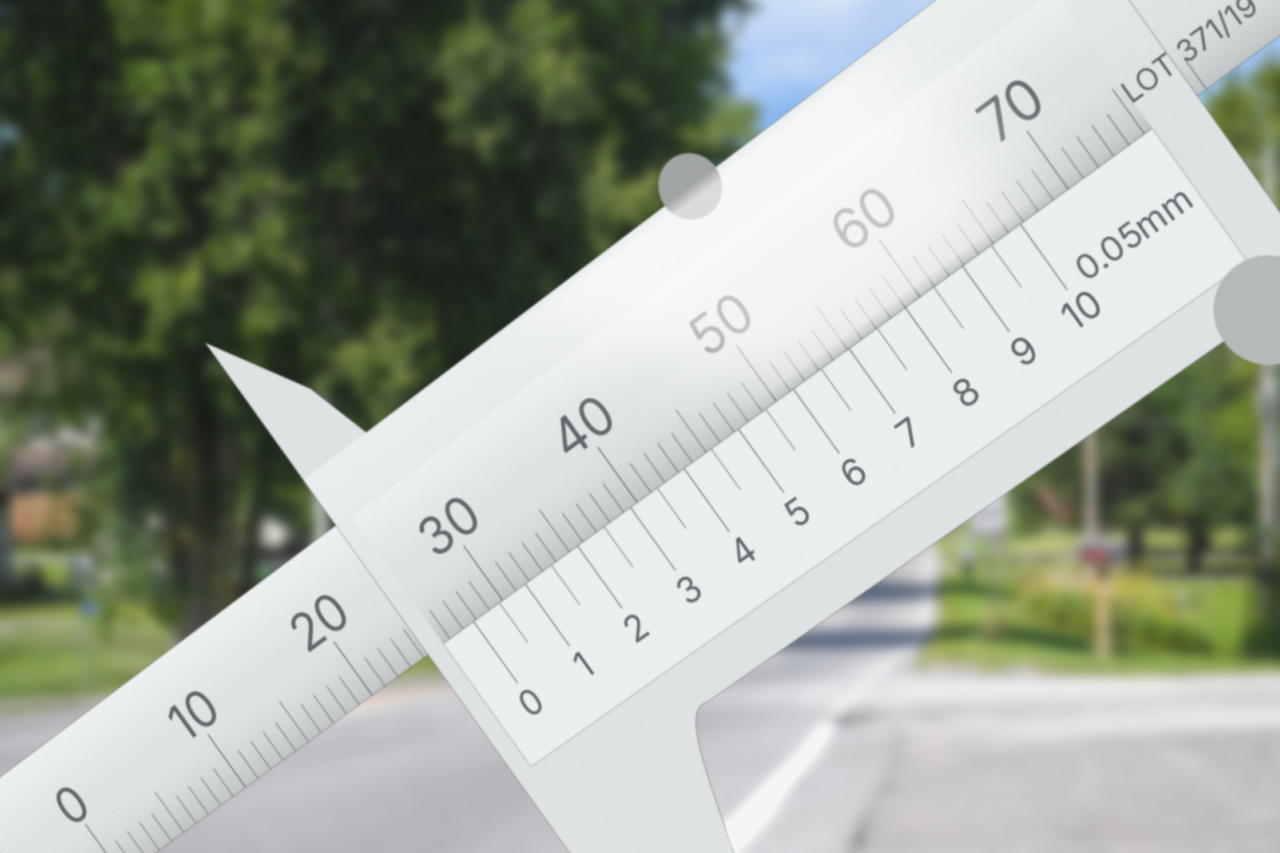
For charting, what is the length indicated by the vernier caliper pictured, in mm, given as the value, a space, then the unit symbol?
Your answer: 27.8 mm
